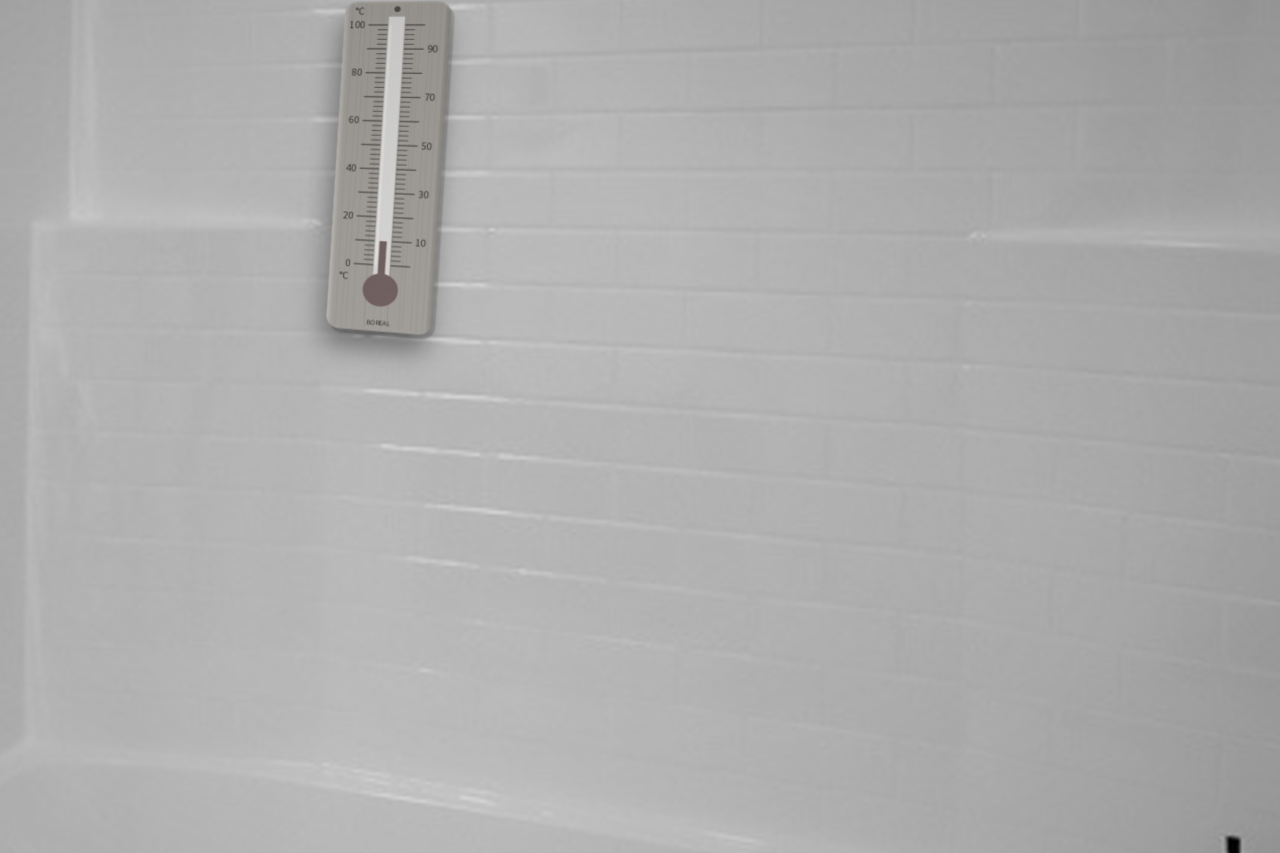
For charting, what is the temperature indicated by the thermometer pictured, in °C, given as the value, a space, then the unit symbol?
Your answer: 10 °C
